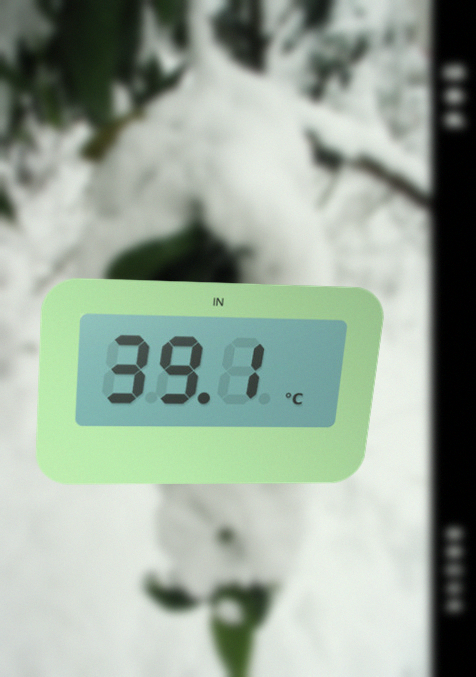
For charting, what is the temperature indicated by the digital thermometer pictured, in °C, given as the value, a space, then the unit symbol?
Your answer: 39.1 °C
